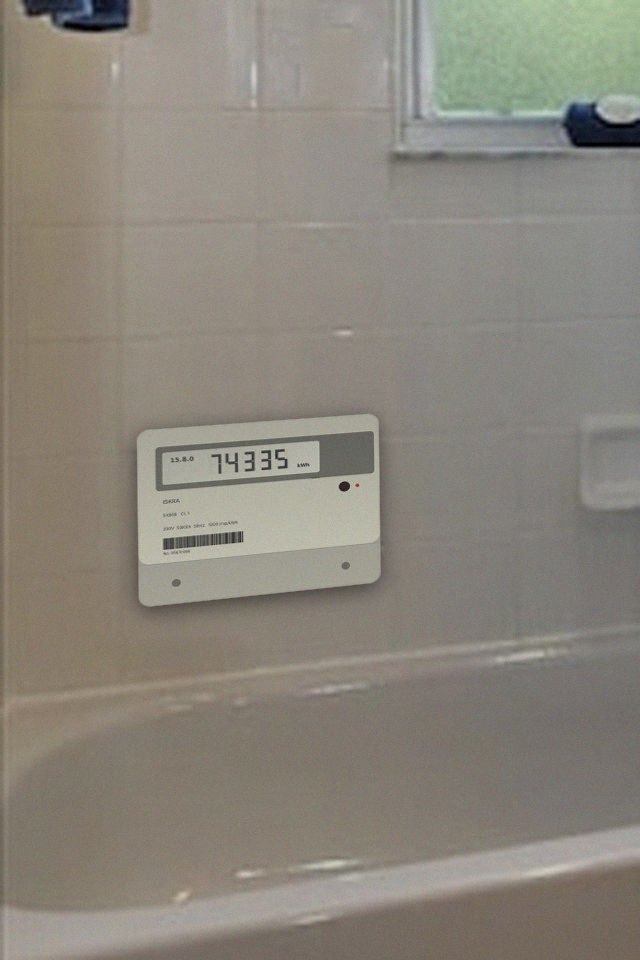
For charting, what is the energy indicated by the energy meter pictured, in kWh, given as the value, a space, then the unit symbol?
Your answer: 74335 kWh
